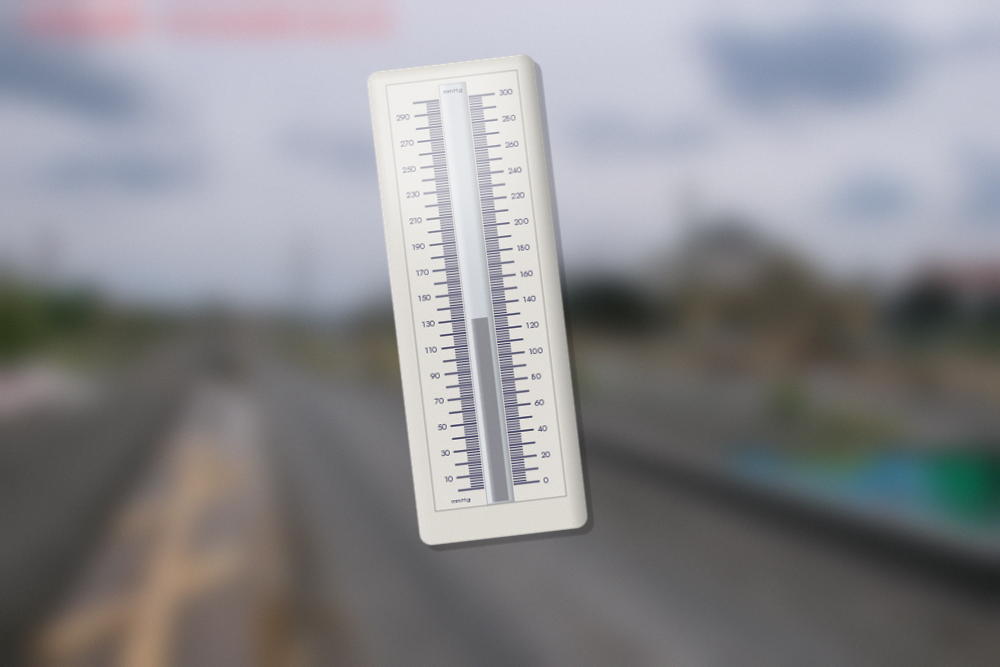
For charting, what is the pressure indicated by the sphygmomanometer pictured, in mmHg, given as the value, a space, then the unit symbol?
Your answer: 130 mmHg
